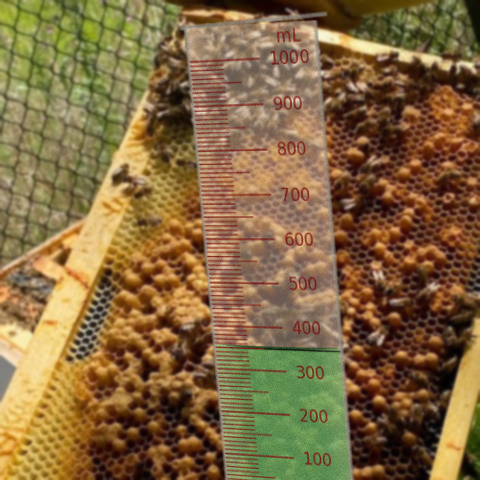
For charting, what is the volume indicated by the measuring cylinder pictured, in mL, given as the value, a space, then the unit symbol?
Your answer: 350 mL
